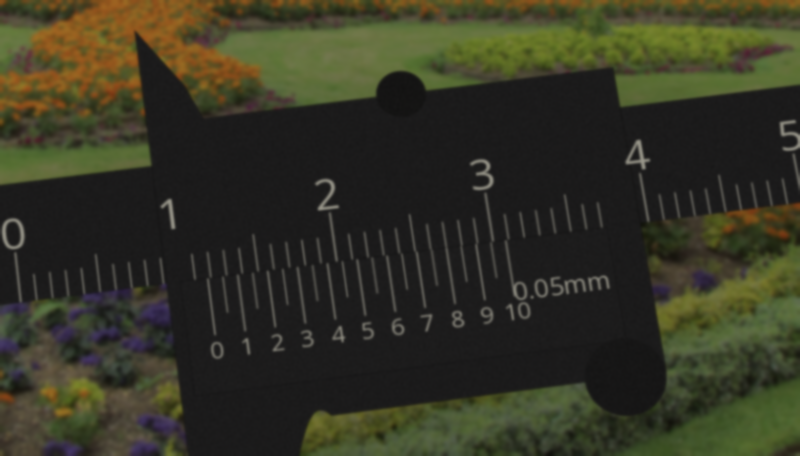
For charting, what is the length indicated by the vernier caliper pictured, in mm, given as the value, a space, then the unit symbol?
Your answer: 11.8 mm
